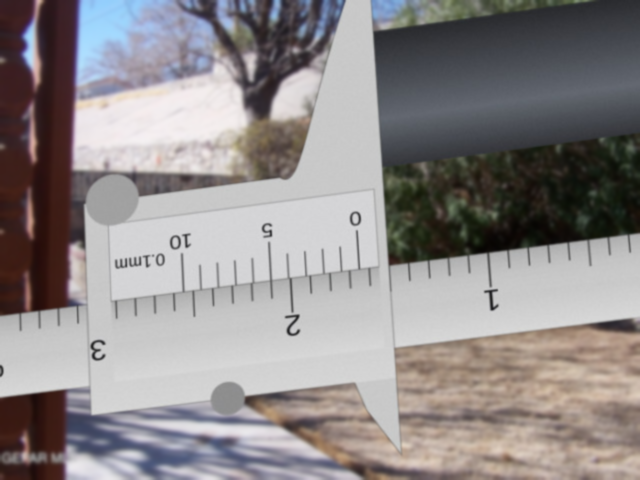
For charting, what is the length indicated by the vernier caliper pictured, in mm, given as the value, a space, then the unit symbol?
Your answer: 16.5 mm
